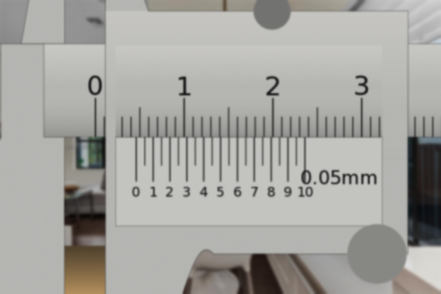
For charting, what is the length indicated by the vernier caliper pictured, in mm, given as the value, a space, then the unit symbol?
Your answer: 4.6 mm
